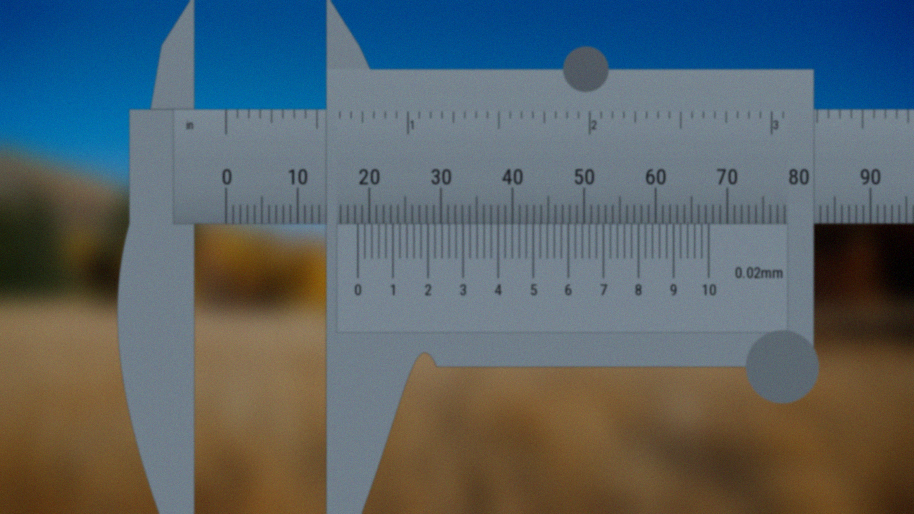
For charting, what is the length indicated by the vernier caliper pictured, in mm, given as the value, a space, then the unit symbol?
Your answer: 18.4 mm
